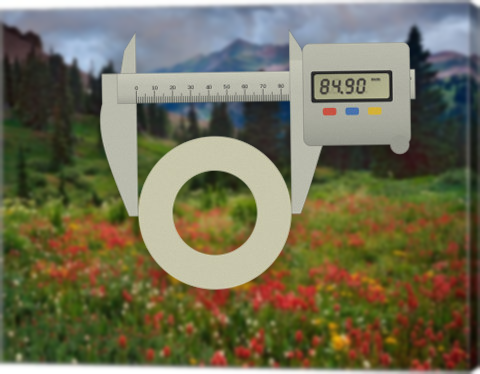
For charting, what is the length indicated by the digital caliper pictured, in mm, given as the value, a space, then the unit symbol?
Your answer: 84.90 mm
